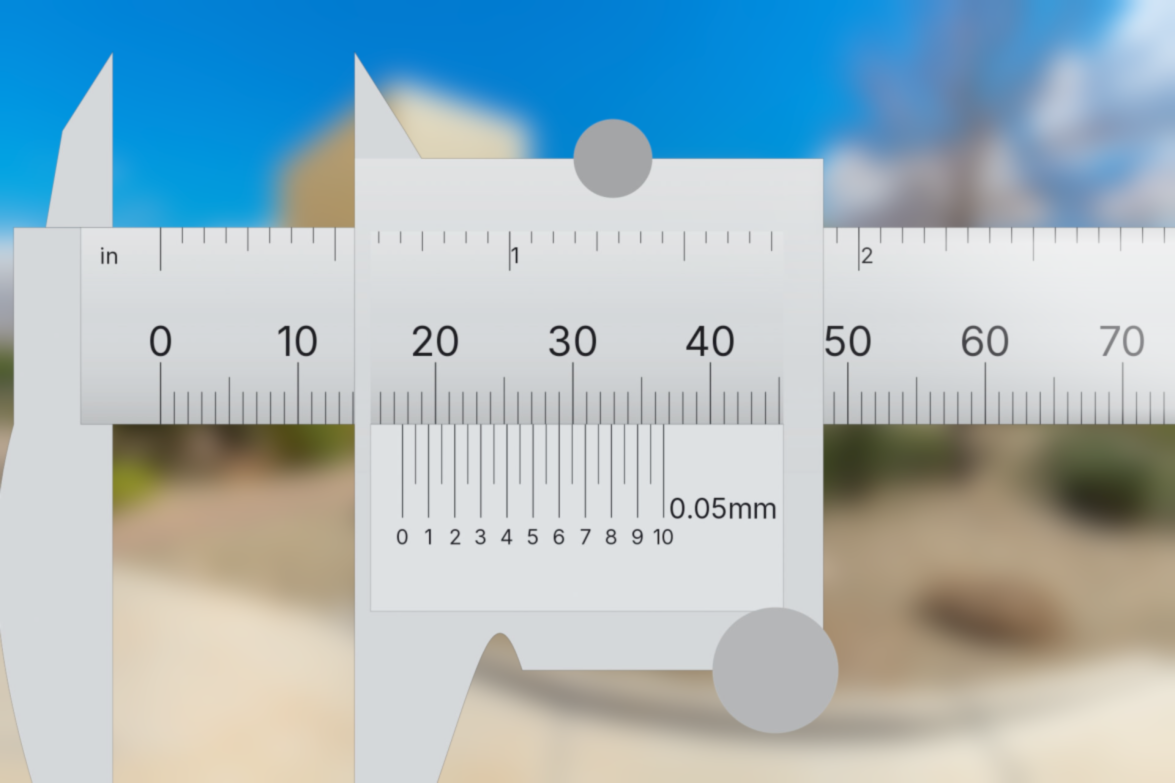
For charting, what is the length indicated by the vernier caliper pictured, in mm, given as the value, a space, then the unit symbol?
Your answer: 17.6 mm
